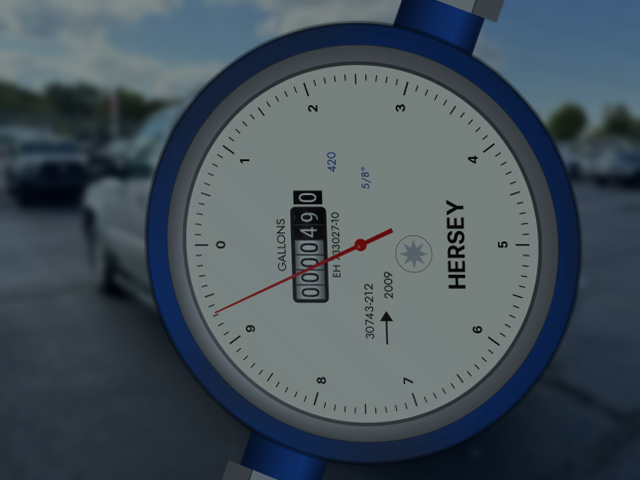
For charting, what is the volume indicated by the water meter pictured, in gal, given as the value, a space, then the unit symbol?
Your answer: 489.3 gal
